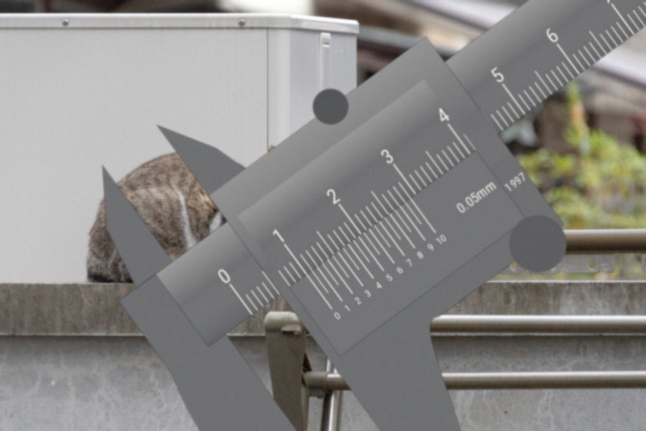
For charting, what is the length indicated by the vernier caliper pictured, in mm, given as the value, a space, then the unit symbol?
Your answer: 10.0 mm
